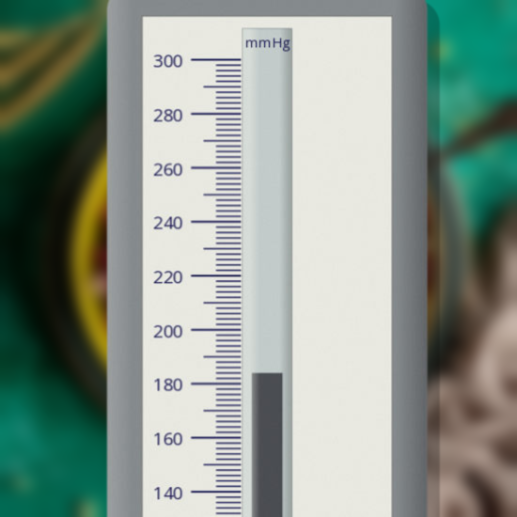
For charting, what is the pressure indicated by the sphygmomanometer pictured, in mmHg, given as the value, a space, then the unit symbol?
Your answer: 184 mmHg
